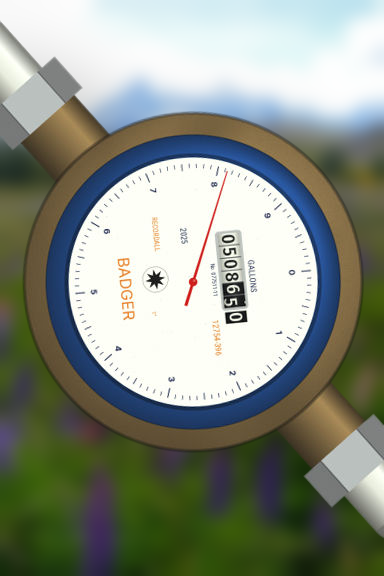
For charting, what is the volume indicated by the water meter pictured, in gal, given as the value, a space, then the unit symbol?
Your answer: 508648.1 gal
